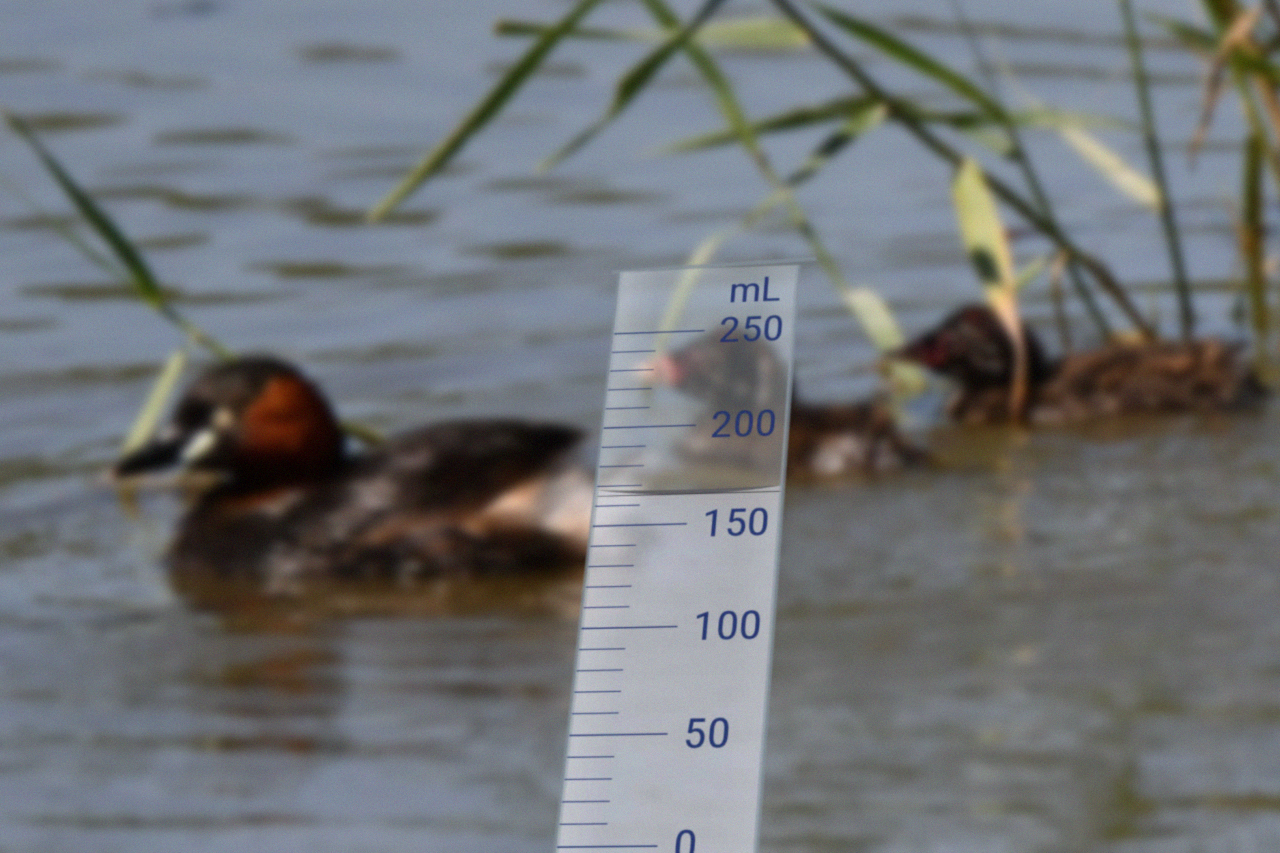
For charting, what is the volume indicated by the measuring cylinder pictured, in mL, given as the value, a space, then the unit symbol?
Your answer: 165 mL
